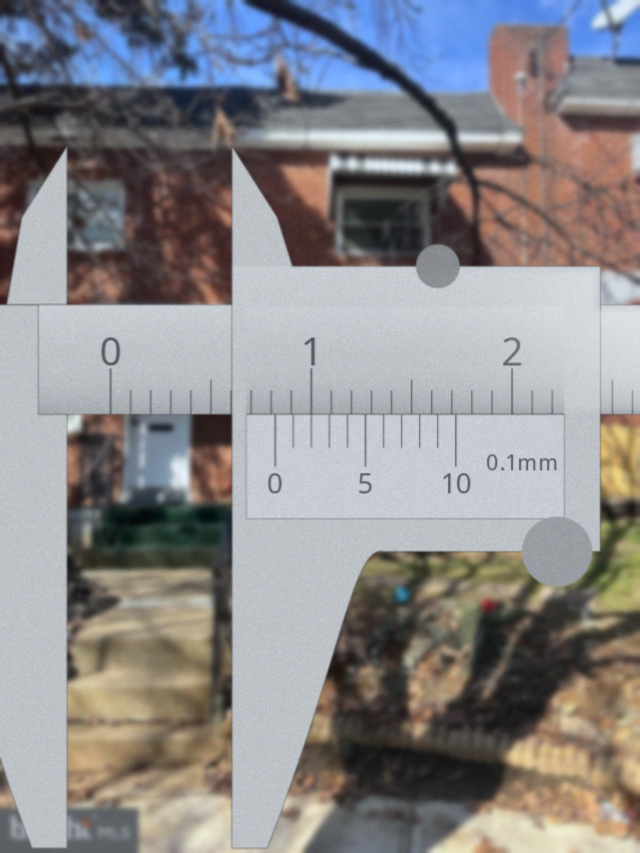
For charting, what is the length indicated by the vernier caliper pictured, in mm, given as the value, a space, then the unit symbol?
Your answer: 8.2 mm
